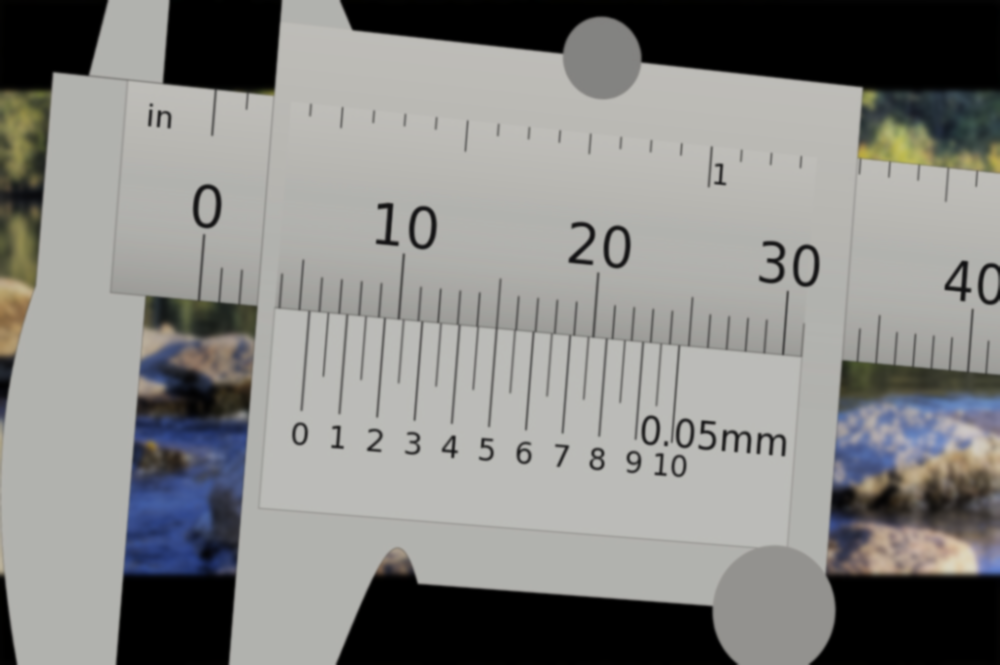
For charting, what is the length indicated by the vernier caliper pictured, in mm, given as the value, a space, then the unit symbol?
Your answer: 5.5 mm
